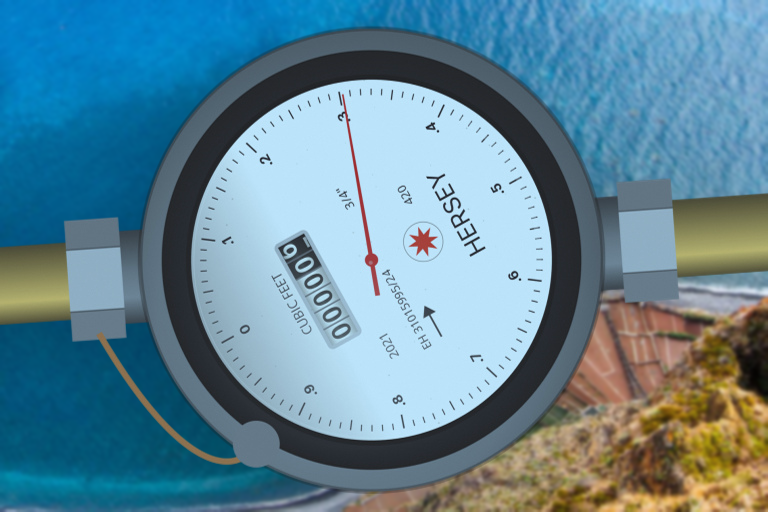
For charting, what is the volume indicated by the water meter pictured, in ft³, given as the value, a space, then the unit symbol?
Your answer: 6.30 ft³
